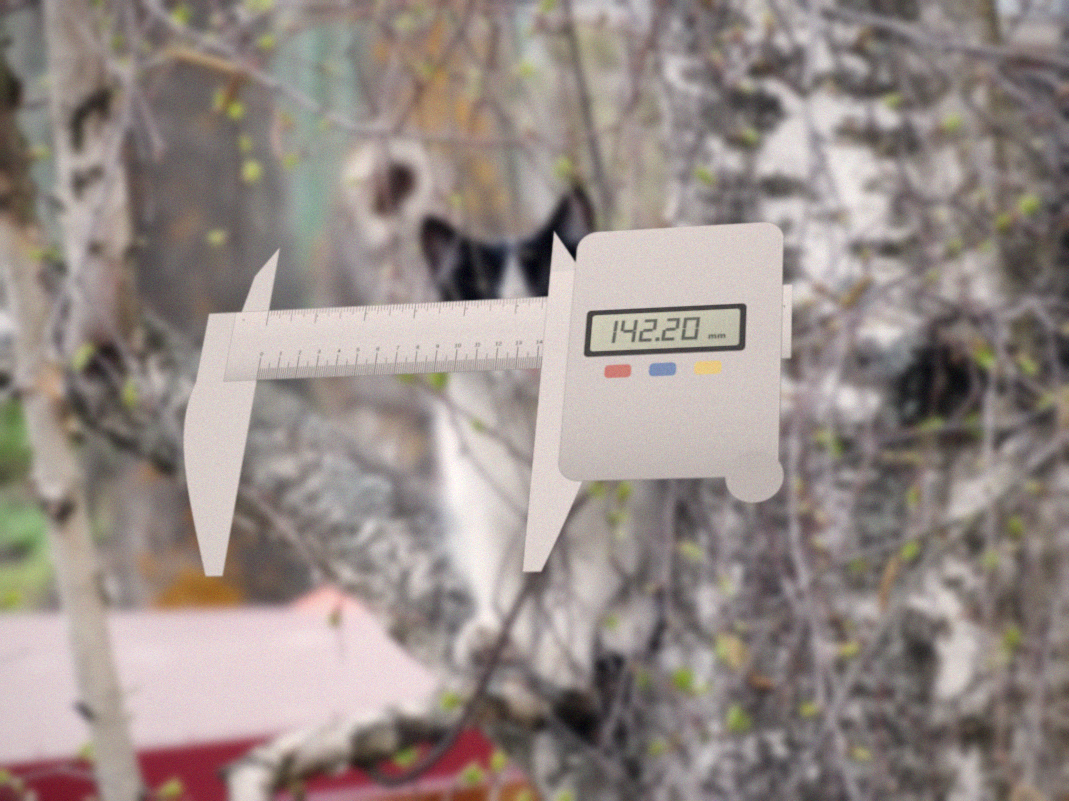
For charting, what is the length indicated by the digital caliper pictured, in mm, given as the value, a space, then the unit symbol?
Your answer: 142.20 mm
